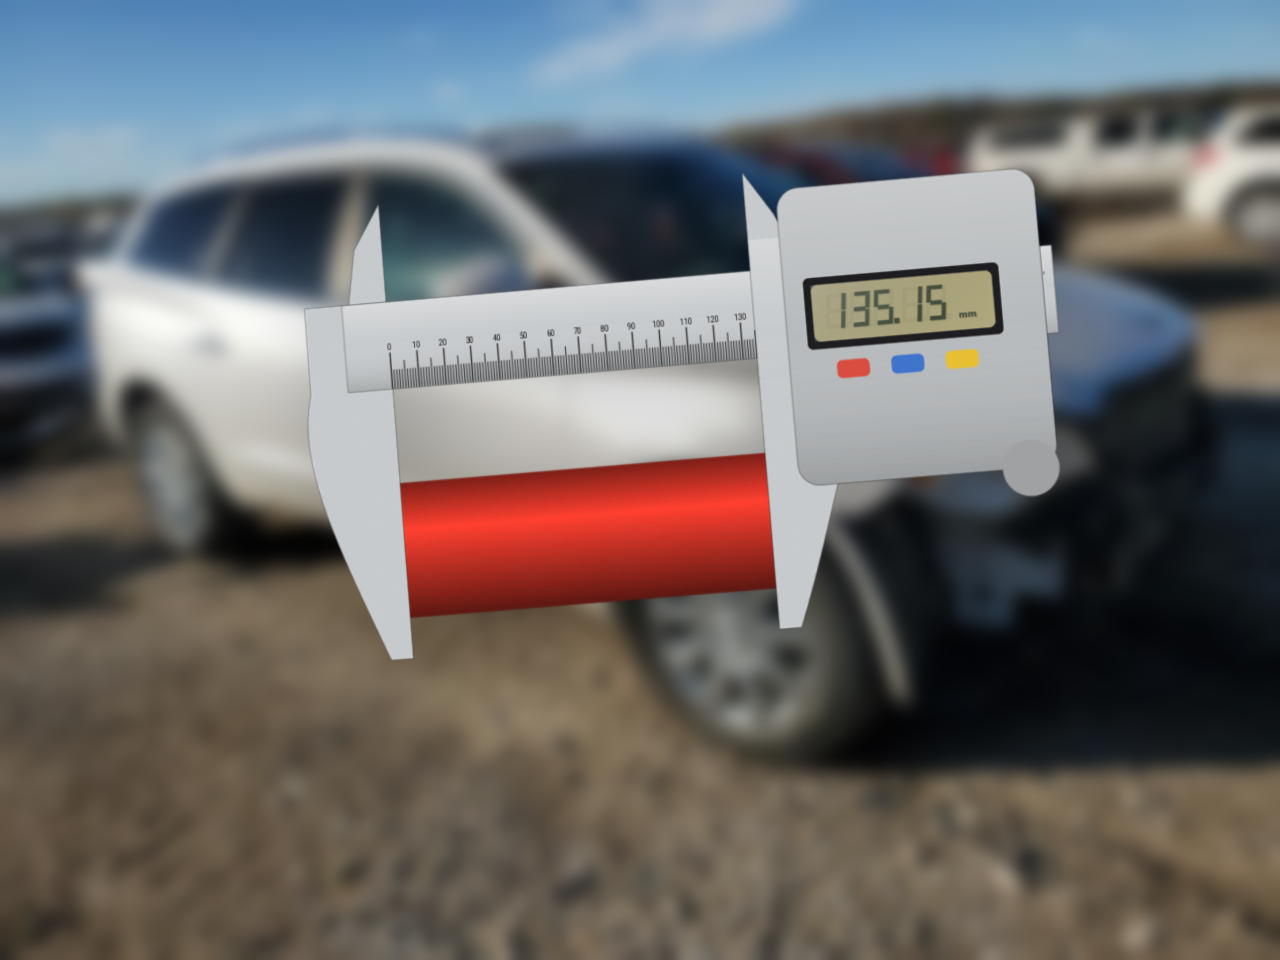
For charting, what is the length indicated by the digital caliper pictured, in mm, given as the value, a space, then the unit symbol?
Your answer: 135.15 mm
